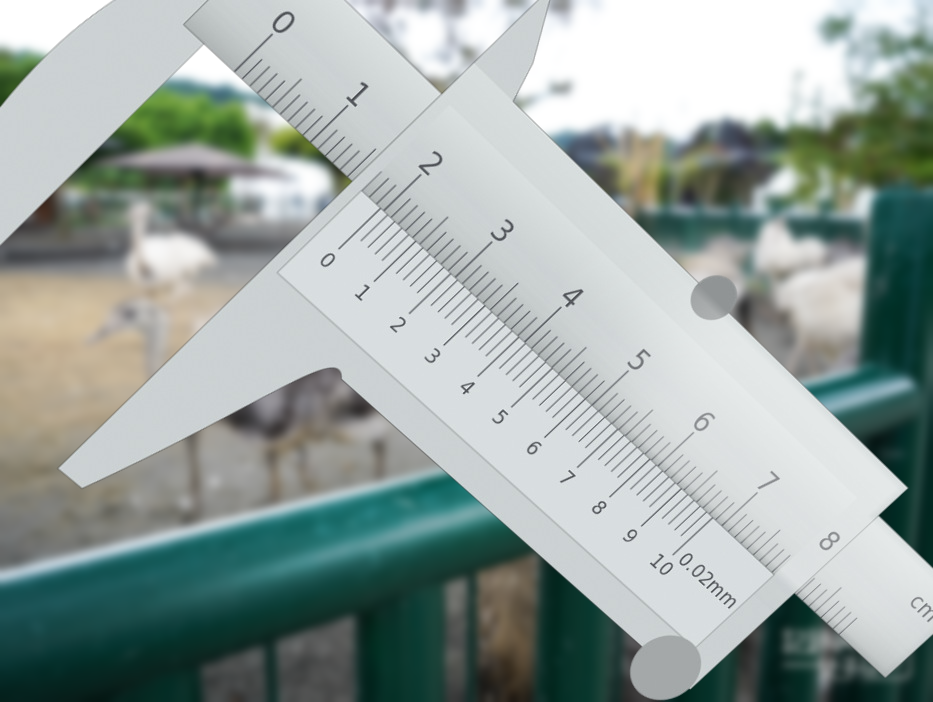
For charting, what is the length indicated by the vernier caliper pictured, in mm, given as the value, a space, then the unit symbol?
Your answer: 19.6 mm
